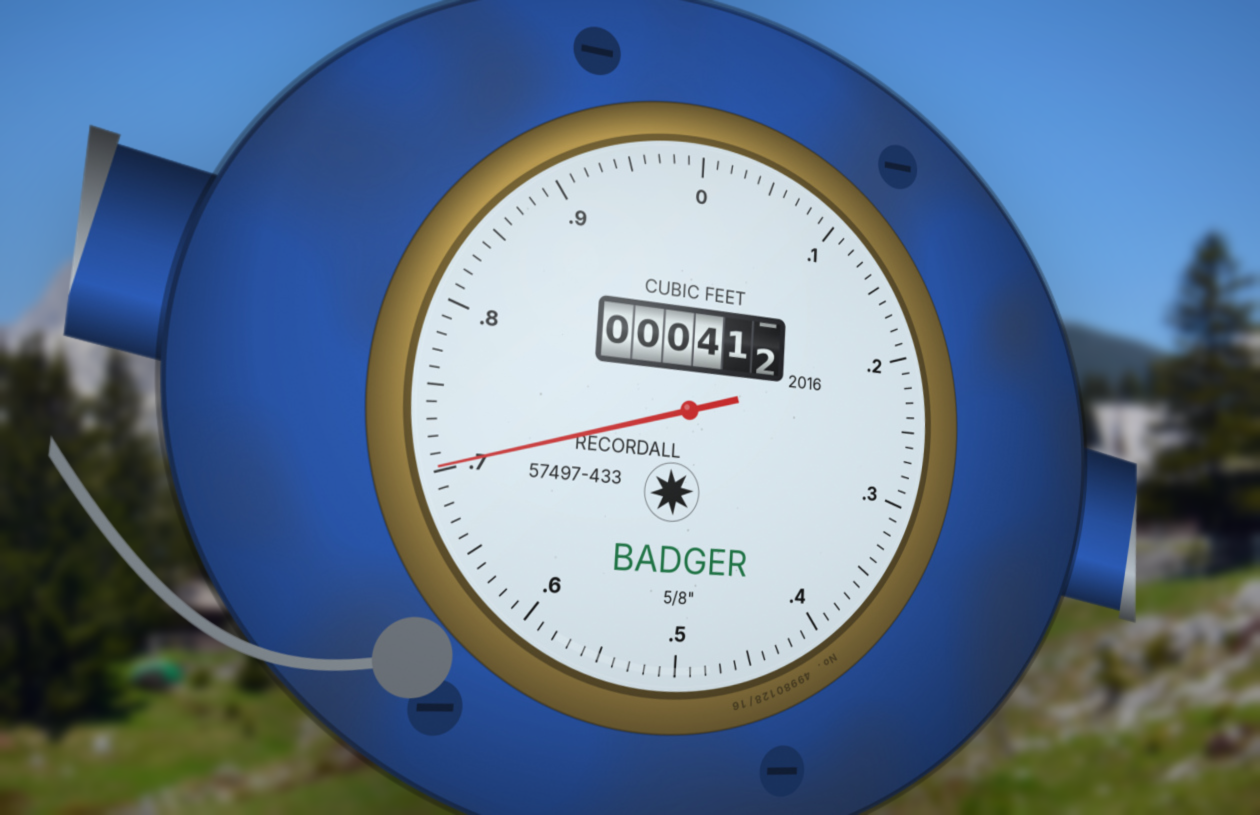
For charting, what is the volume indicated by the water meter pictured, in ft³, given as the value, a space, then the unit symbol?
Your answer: 411.70 ft³
